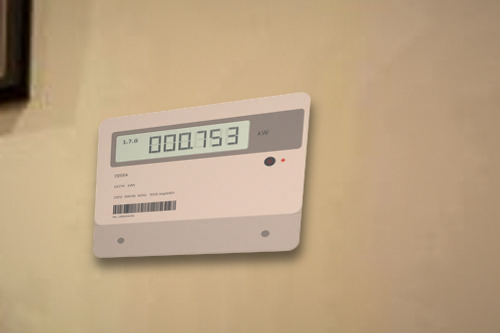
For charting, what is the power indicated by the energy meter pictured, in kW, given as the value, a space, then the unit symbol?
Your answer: 0.753 kW
